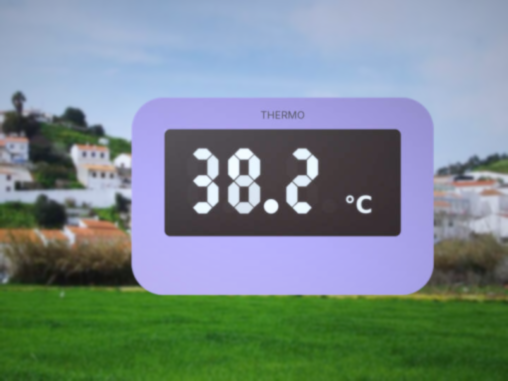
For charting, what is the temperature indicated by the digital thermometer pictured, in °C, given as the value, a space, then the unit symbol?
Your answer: 38.2 °C
